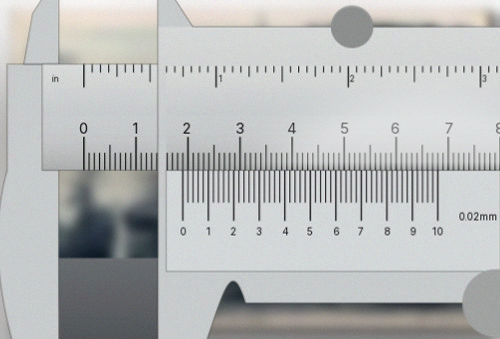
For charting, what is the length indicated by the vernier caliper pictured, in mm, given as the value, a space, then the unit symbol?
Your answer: 19.0 mm
